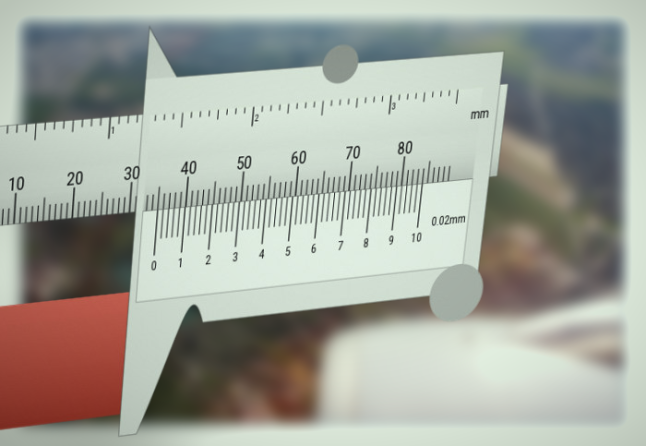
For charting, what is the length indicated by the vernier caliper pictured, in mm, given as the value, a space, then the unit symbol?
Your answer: 35.0 mm
